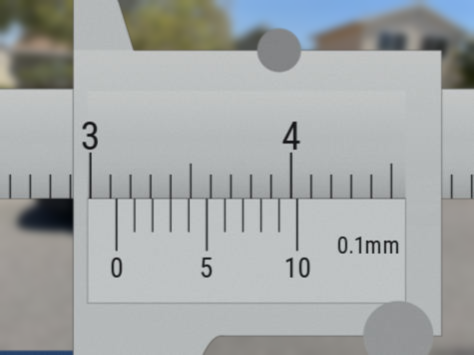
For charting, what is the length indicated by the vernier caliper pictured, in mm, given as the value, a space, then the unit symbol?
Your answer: 31.3 mm
